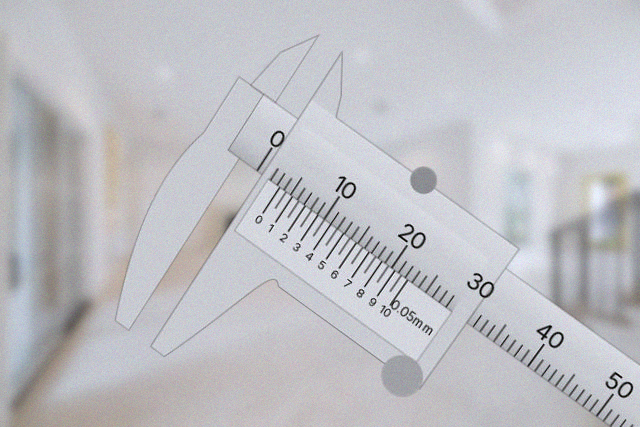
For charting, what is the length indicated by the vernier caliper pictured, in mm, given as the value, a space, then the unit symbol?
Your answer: 3.4 mm
